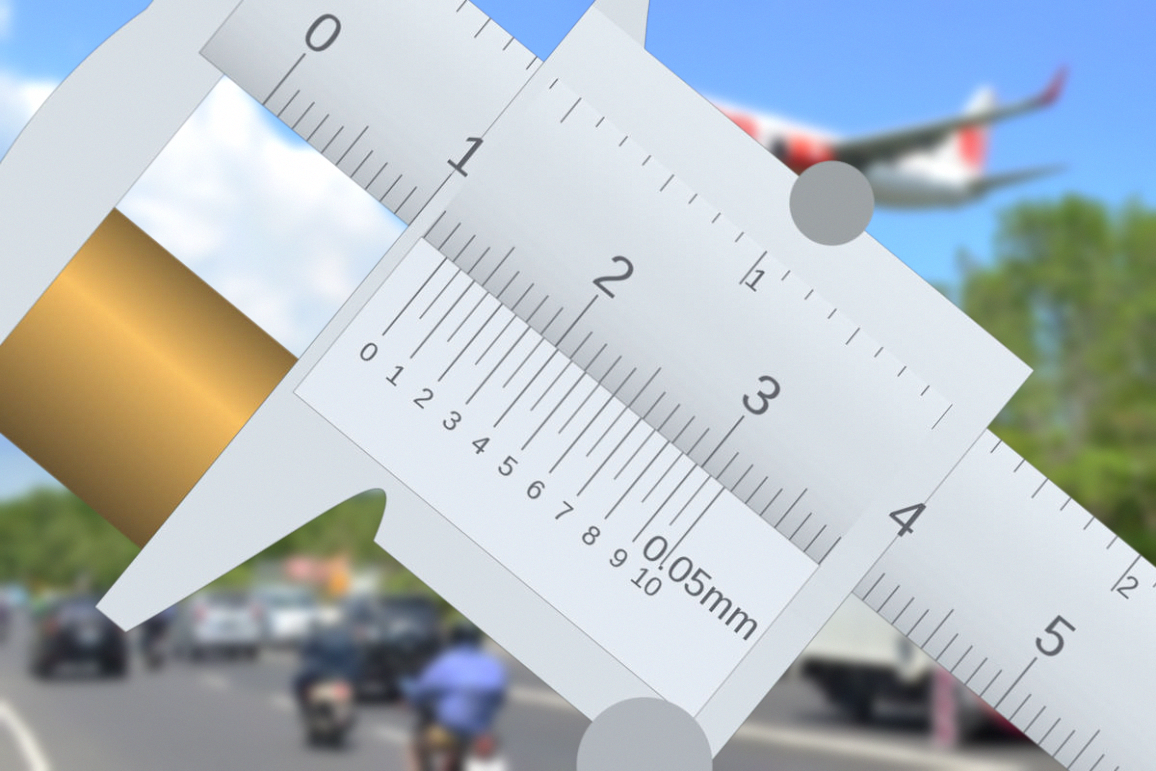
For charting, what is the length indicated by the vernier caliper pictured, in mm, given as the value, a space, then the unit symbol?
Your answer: 12.6 mm
